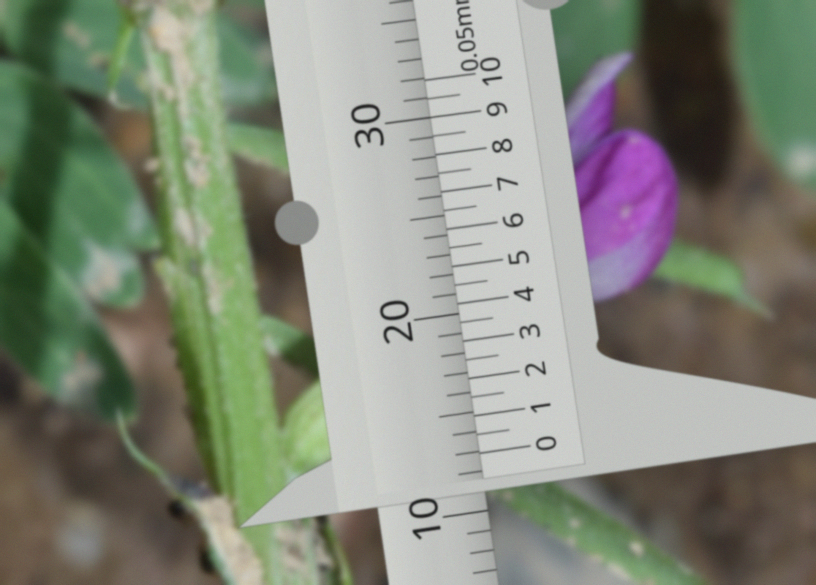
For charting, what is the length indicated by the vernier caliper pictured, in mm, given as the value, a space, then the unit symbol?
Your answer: 12.9 mm
